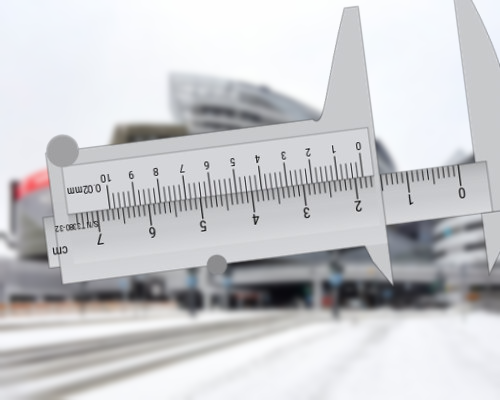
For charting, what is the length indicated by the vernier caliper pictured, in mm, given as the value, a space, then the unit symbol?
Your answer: 18.5 mm
